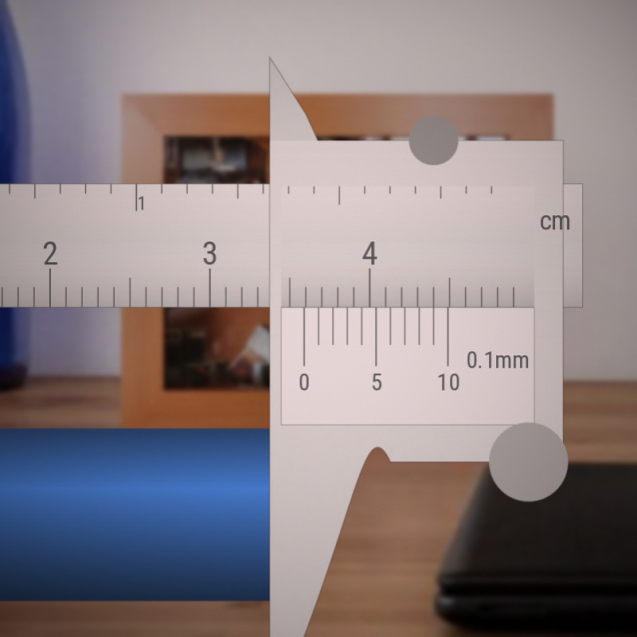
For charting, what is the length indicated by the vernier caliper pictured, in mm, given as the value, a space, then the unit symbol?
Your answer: 35.9 mm
